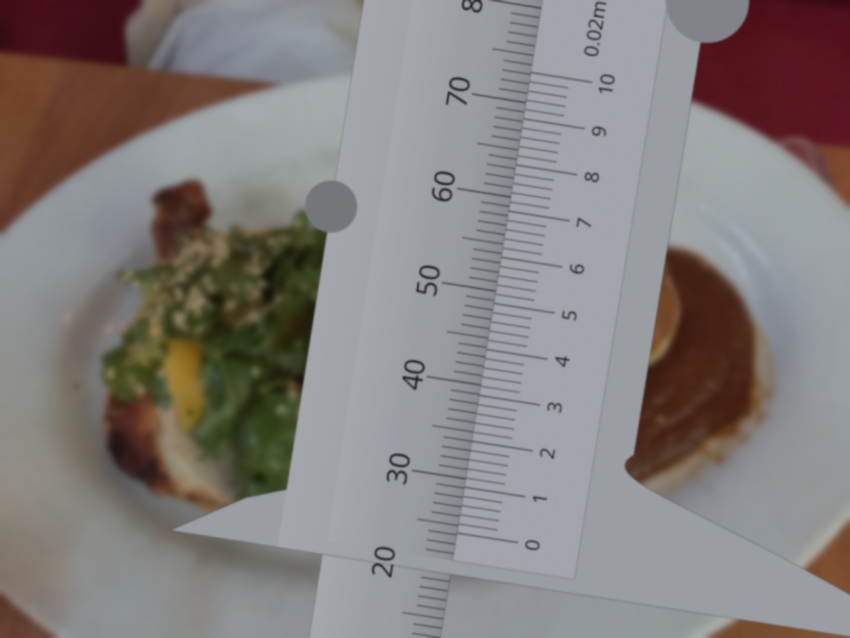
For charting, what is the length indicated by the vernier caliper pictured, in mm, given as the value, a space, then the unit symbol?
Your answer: 24.2 mm
